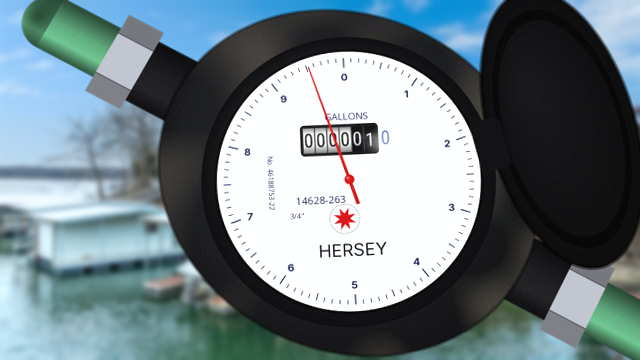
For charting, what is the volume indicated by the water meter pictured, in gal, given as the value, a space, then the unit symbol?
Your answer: 9.5 gal
